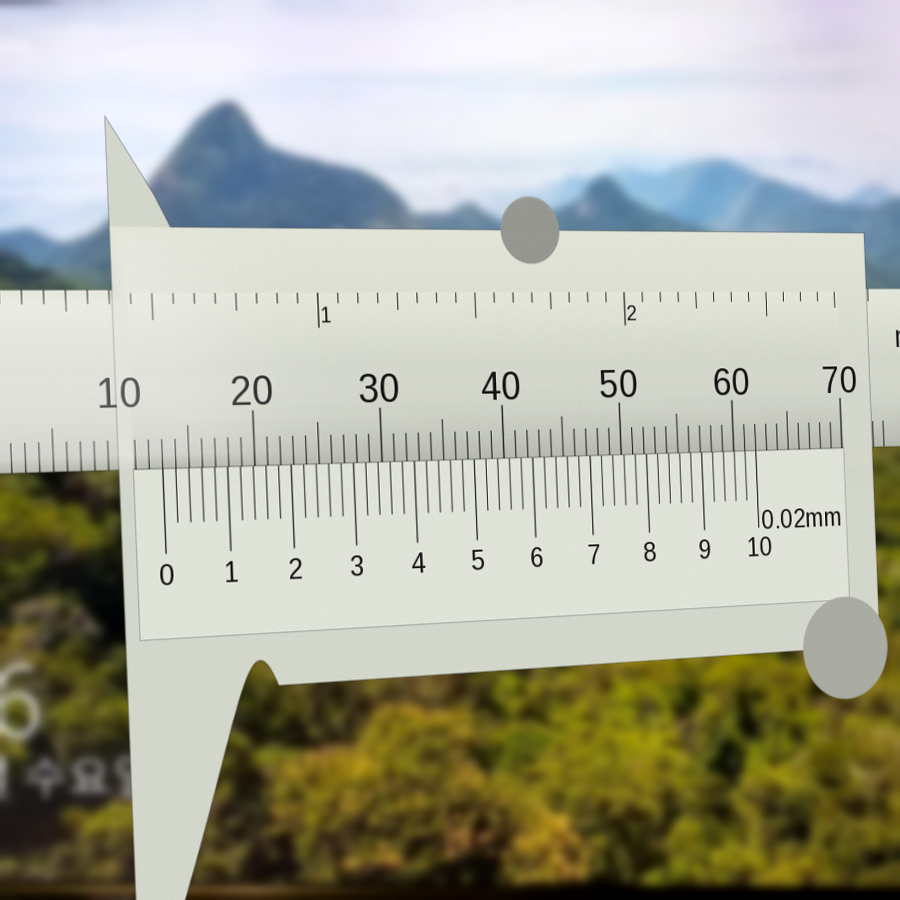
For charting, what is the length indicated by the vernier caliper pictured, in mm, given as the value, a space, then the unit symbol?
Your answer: 13.0 mm
